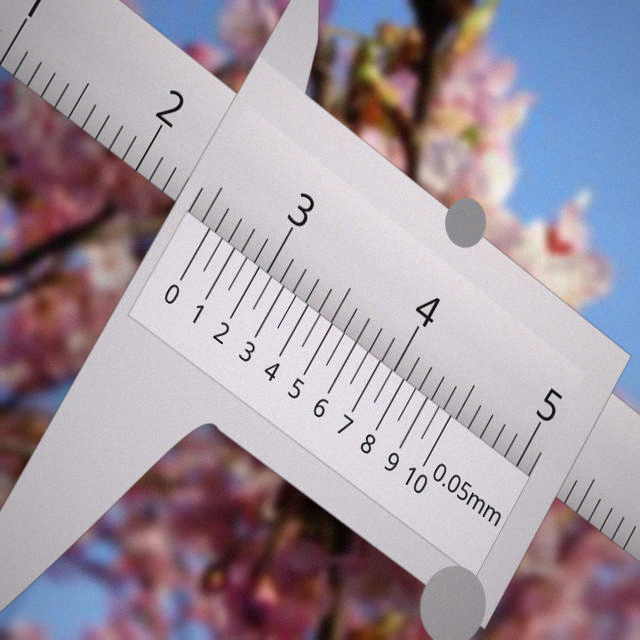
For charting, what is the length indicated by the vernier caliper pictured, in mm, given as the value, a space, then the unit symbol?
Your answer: 25.6 mm
